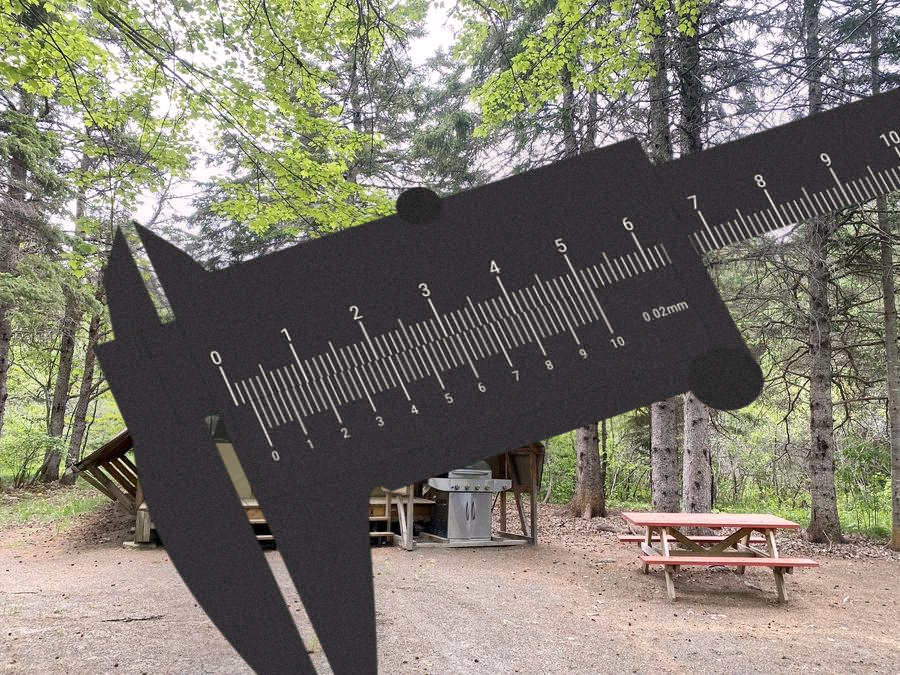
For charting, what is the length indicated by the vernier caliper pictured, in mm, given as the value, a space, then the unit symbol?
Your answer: 2.0 mm
